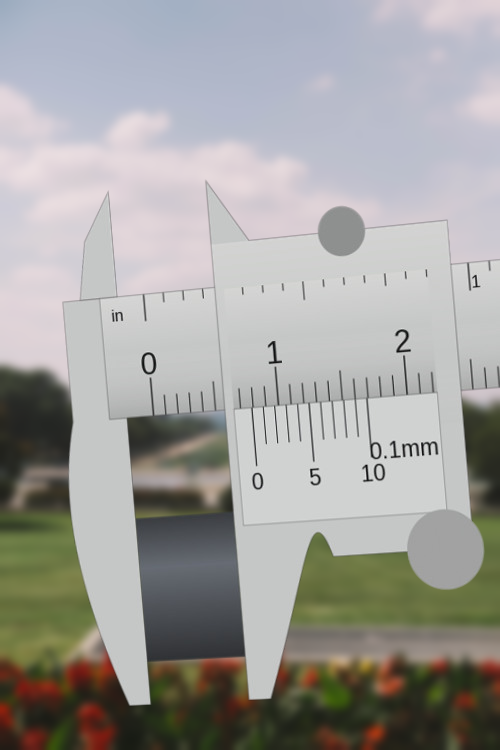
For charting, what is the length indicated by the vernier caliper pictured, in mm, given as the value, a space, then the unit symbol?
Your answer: 7.9 mm
